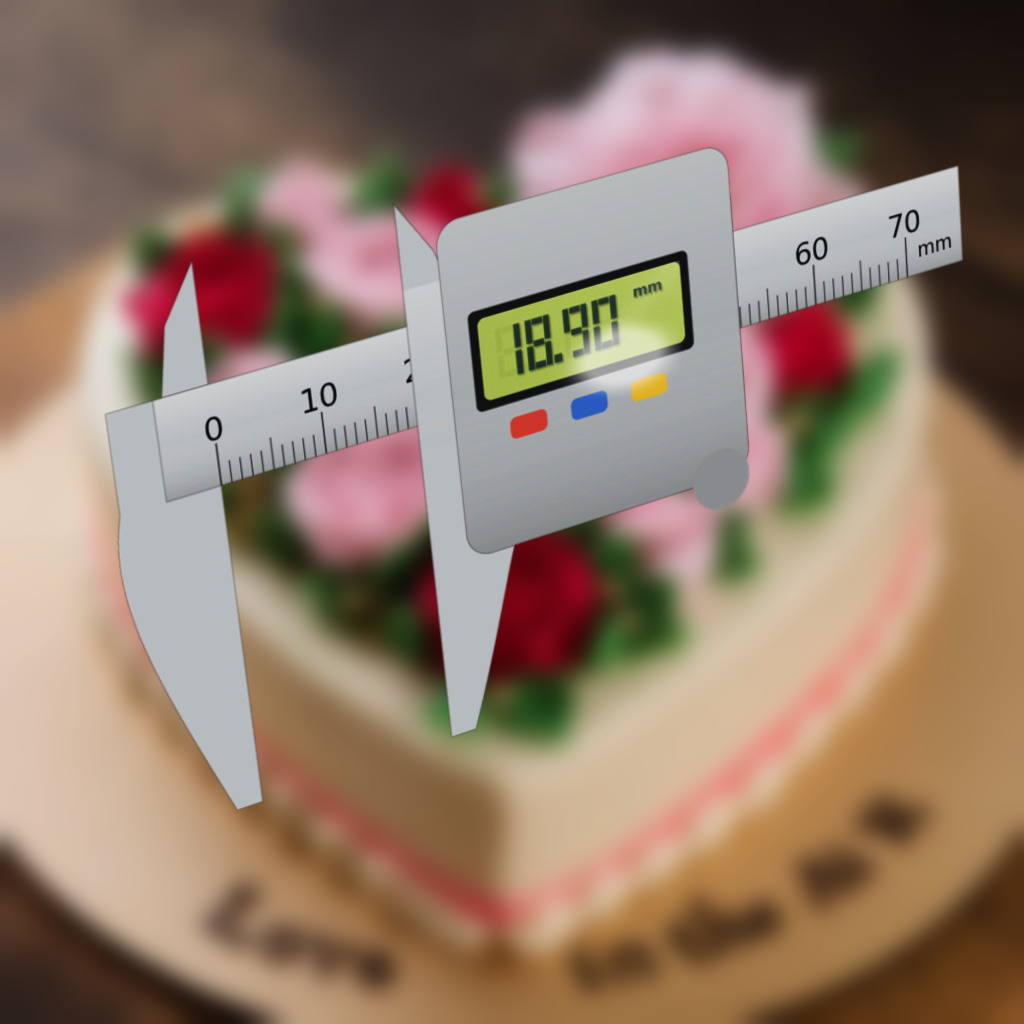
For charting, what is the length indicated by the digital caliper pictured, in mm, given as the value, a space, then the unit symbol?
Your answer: 18.90 mm
